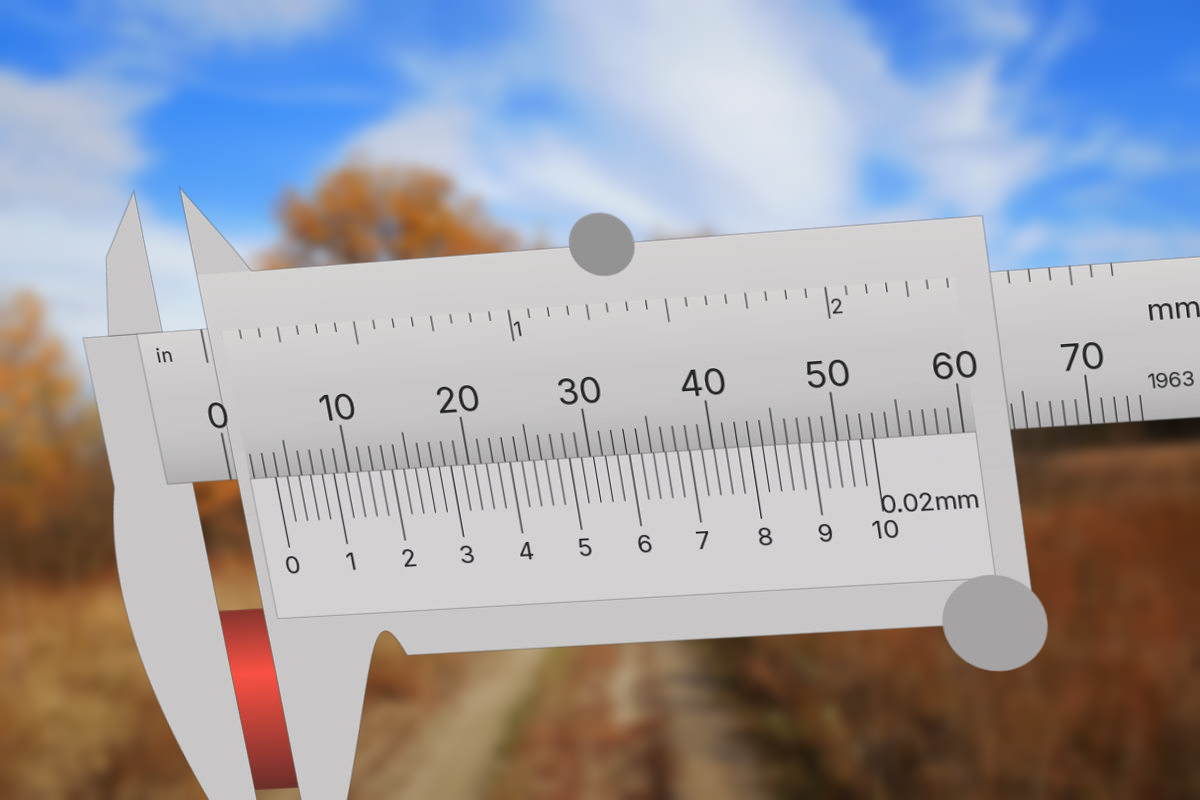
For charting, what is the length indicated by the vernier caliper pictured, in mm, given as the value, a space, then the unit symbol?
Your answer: 3.8 mm
